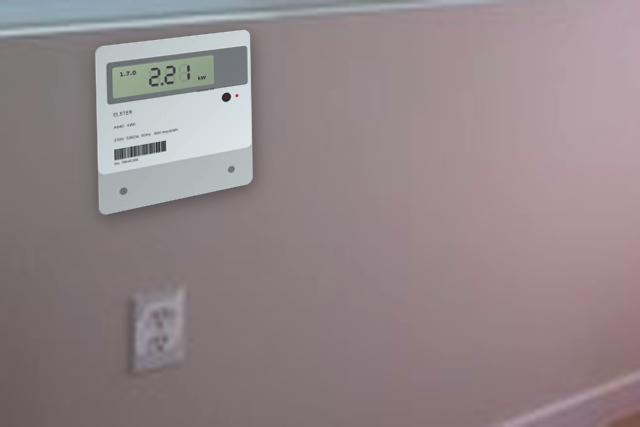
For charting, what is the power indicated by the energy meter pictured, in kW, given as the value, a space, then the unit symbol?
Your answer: 2.21 kW
